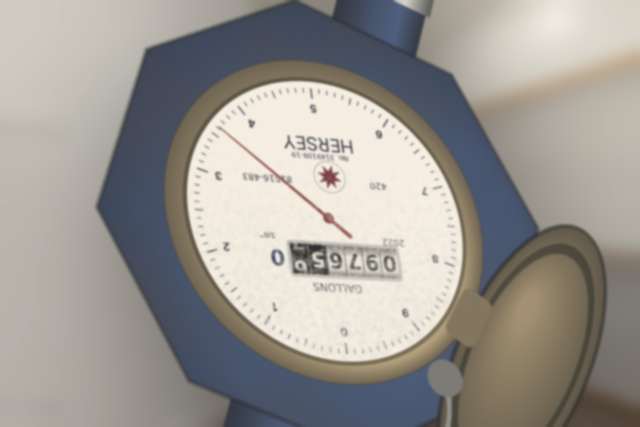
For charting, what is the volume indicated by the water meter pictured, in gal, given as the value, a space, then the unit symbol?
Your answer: 976563.6 gal
